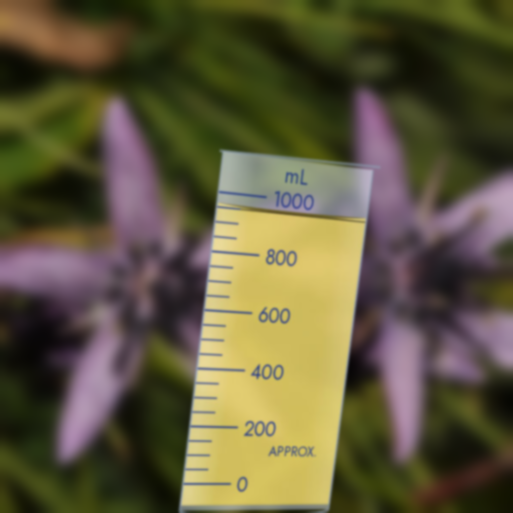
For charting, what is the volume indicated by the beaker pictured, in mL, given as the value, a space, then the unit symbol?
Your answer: 950 mL
